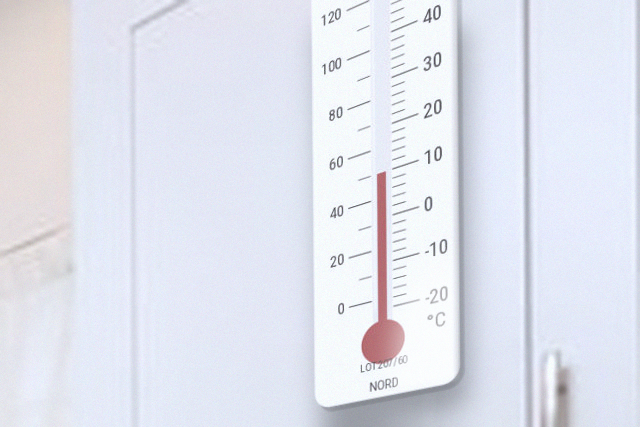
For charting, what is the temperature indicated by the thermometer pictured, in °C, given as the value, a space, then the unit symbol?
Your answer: 10 °C
